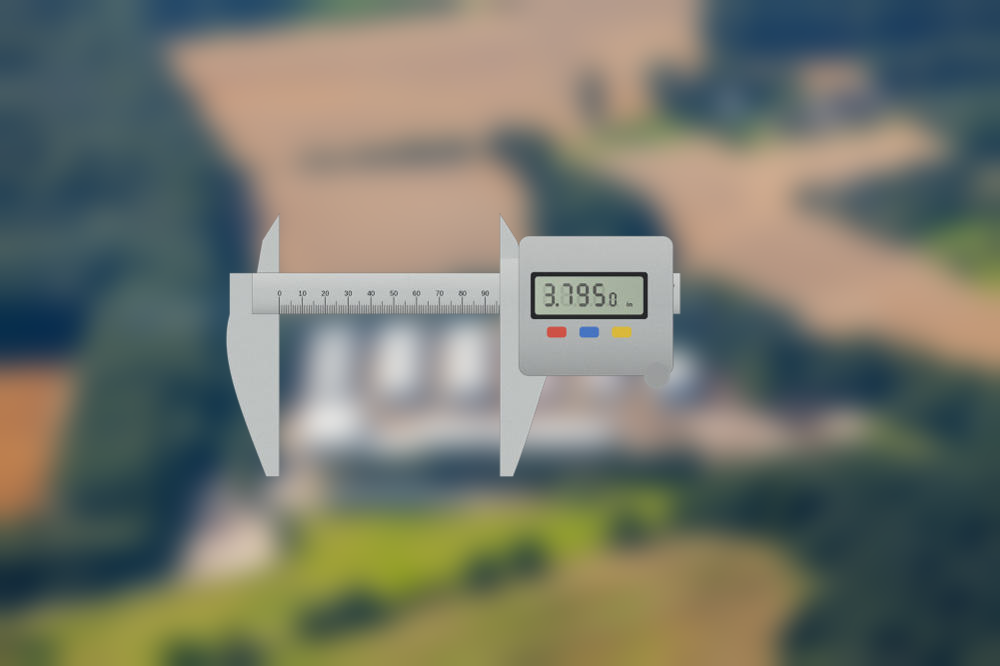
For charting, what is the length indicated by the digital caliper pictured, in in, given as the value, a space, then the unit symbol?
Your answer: 3.7950 in
